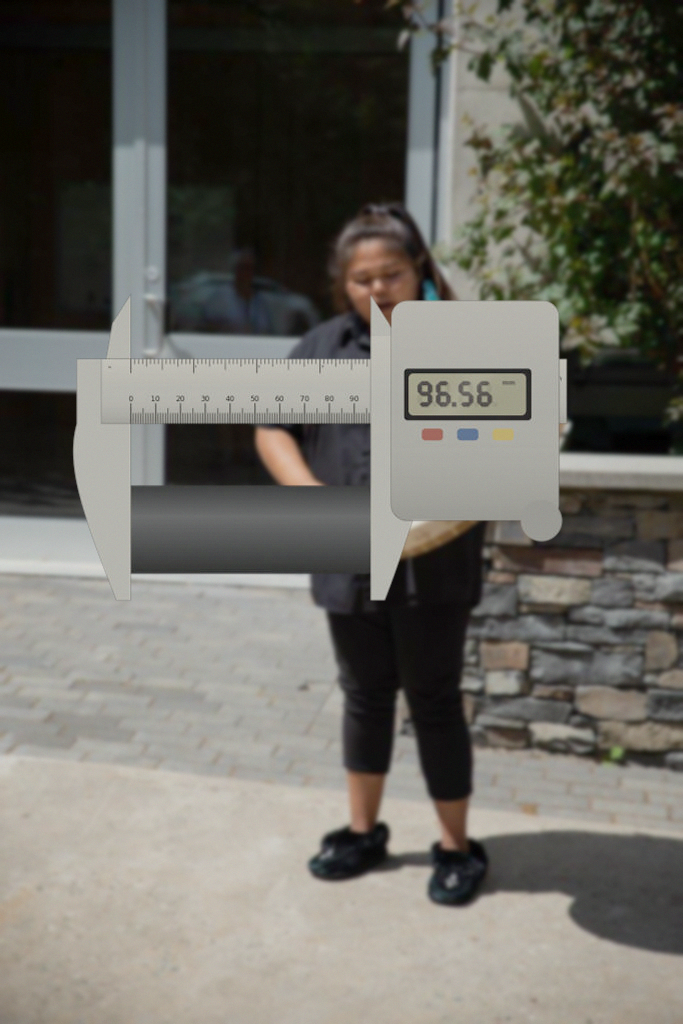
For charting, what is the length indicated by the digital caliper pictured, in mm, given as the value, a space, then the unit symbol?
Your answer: 96.56 mm
